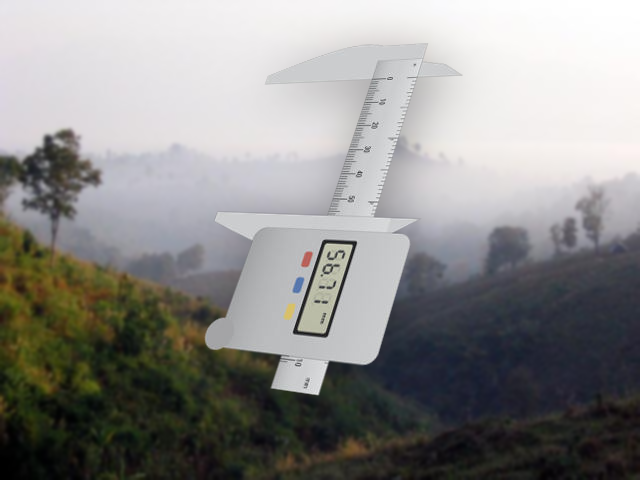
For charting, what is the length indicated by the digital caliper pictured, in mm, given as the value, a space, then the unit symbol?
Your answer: 56.71 mm
